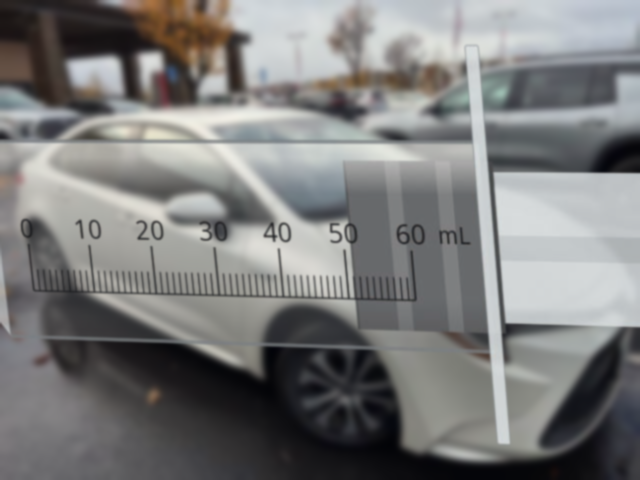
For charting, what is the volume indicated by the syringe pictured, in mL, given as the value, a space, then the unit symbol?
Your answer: 51 mL
